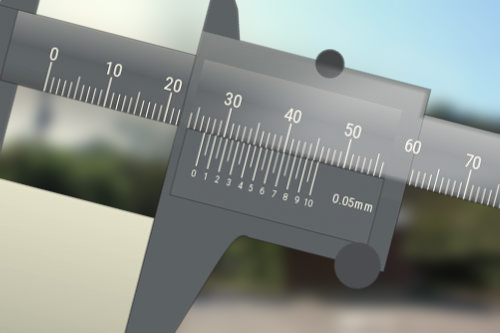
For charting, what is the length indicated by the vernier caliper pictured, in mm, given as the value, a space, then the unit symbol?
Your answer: 26.8 mm
